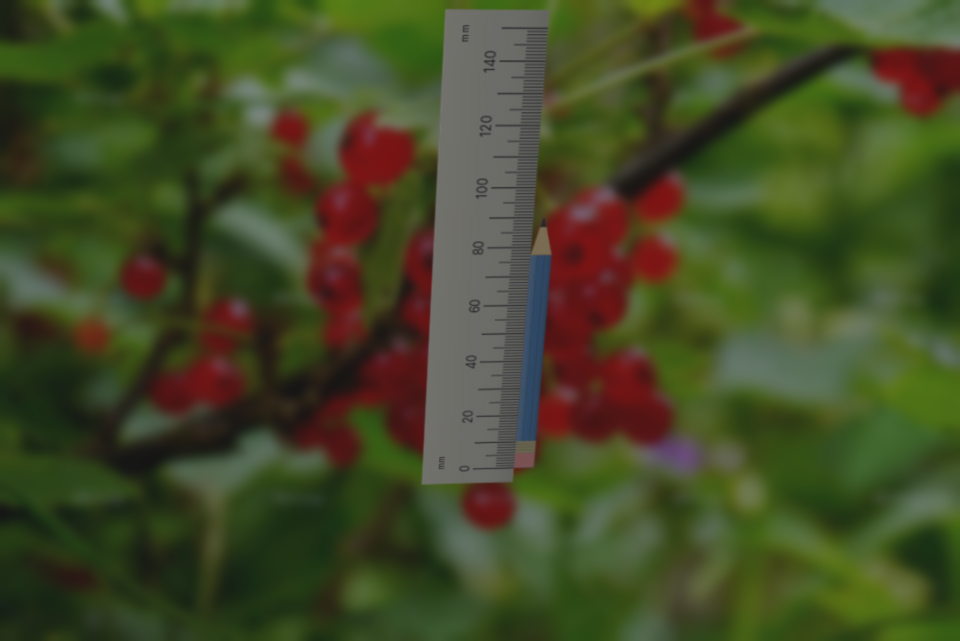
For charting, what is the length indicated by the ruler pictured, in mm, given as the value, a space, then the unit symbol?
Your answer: 90 mm
